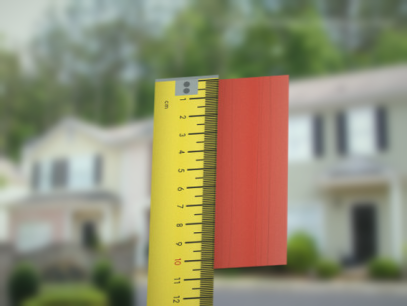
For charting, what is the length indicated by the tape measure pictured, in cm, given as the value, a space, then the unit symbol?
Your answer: 10.5 cm
